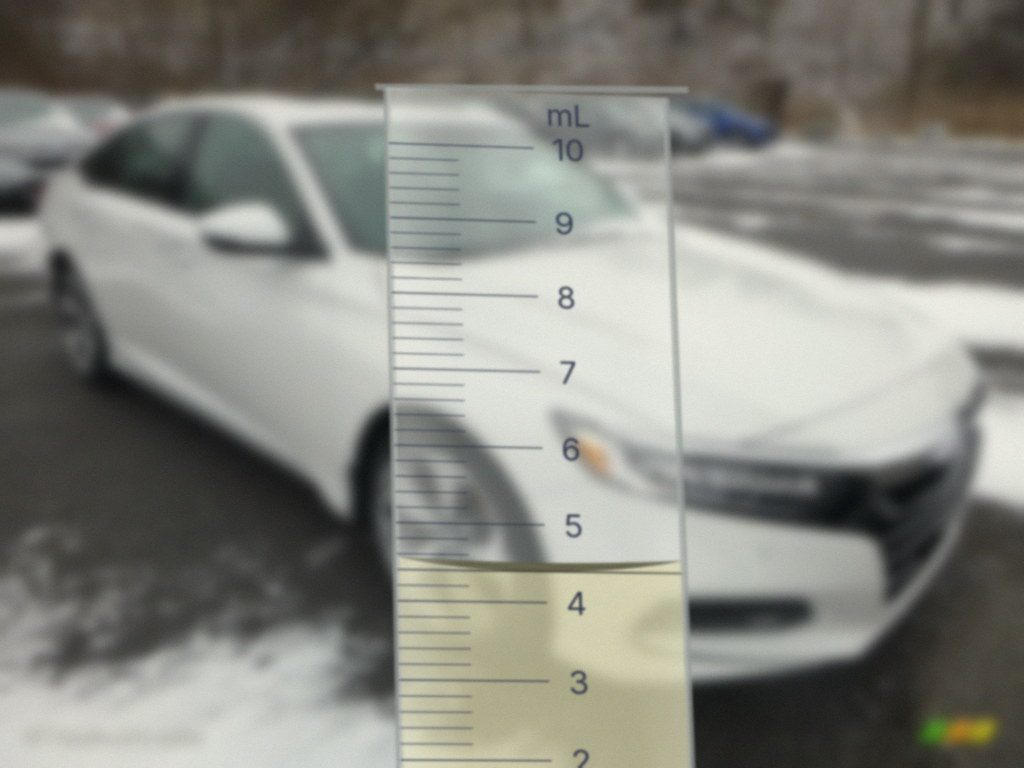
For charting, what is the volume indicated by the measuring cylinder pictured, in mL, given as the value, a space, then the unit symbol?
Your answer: 4.4 mL
